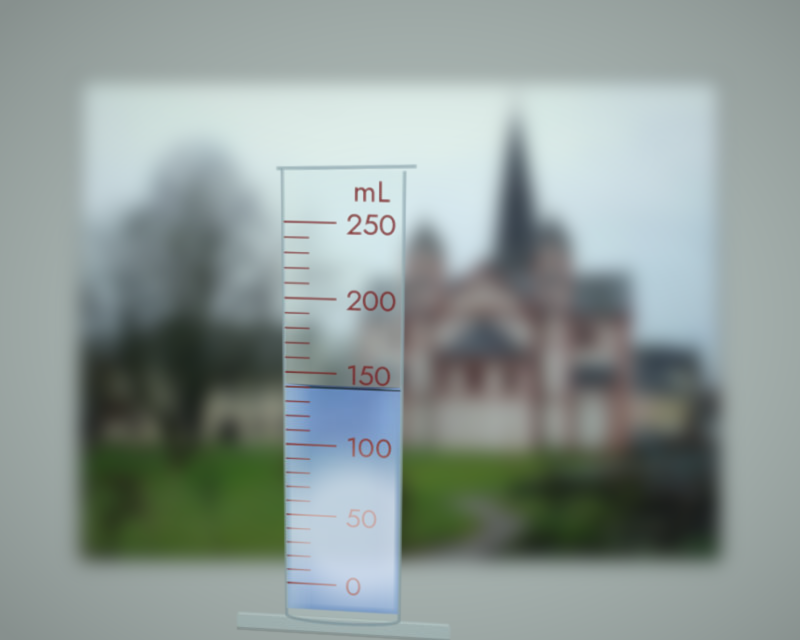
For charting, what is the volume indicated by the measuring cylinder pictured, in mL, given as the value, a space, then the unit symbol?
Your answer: 140 mL
